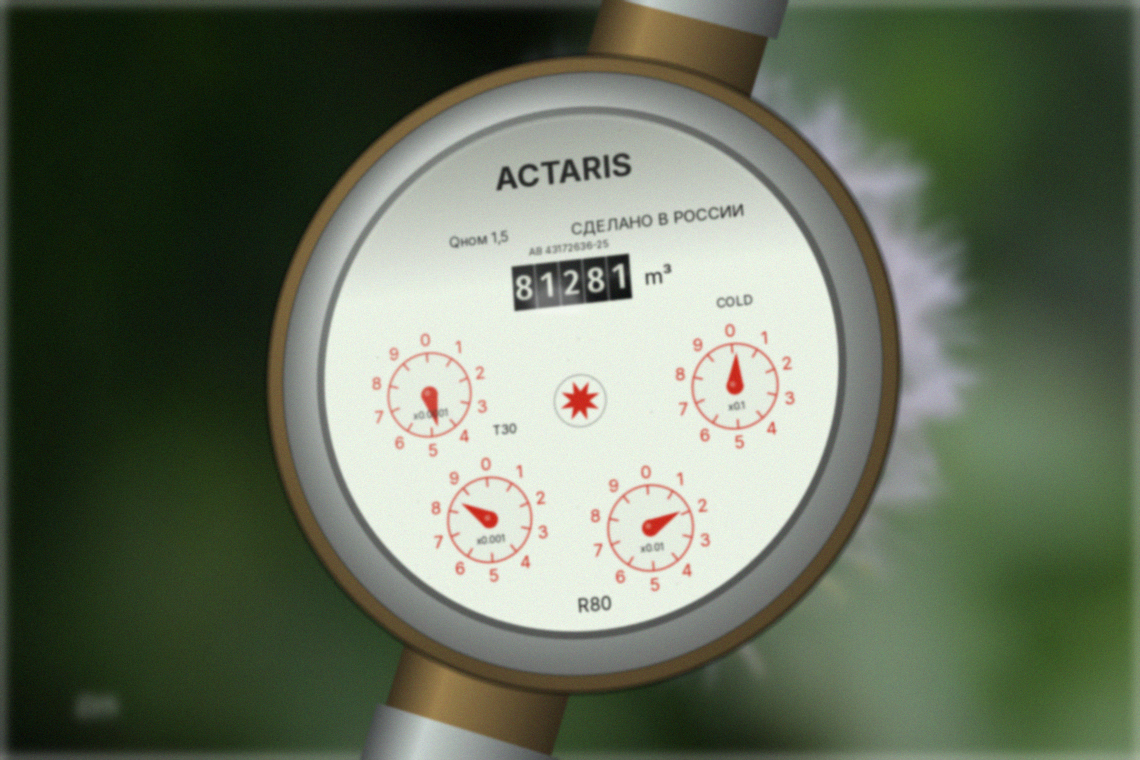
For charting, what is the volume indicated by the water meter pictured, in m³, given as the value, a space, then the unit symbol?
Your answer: 81281.0184 m³
